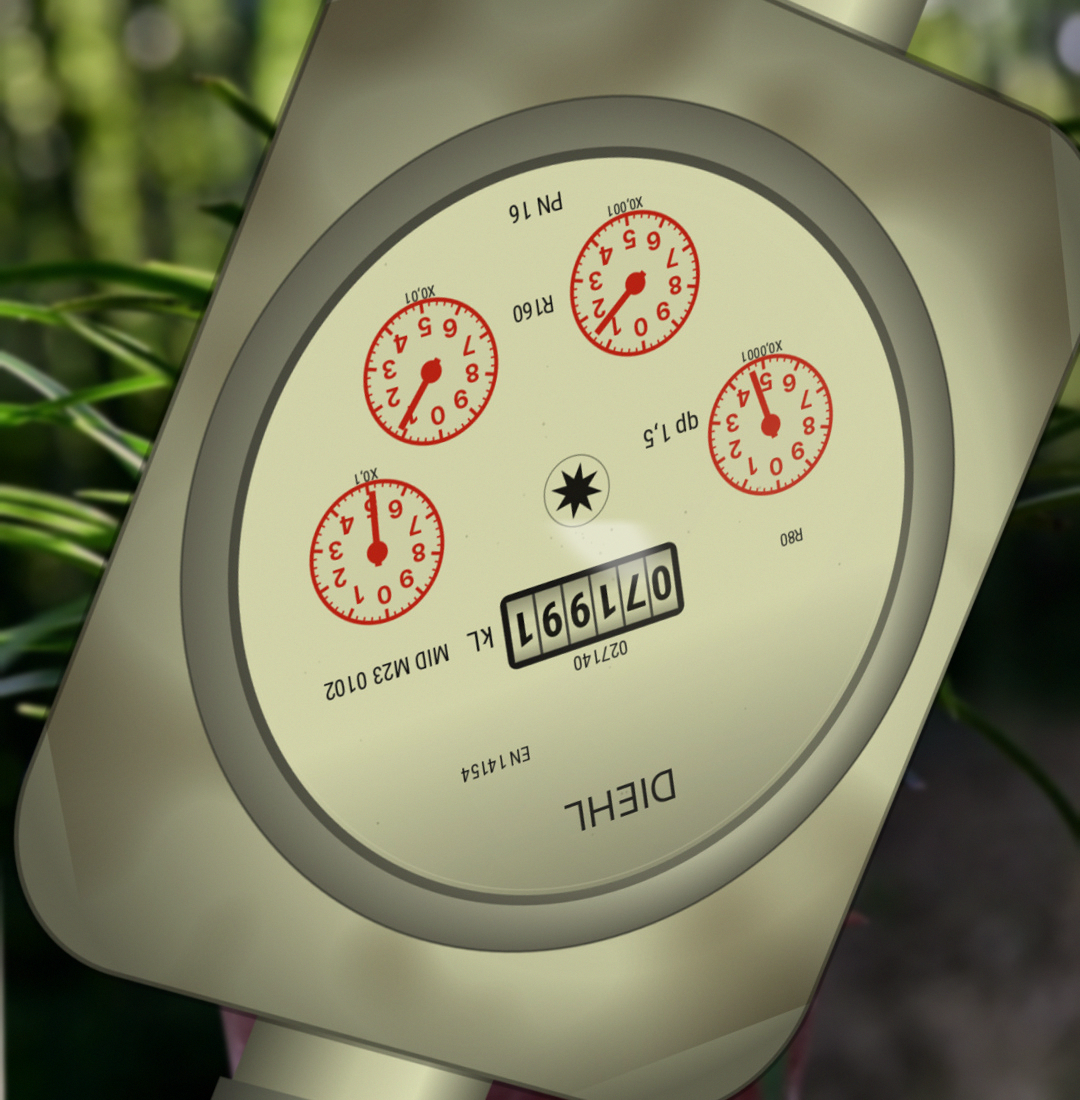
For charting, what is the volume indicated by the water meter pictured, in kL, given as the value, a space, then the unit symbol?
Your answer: 71991.5114 kL
